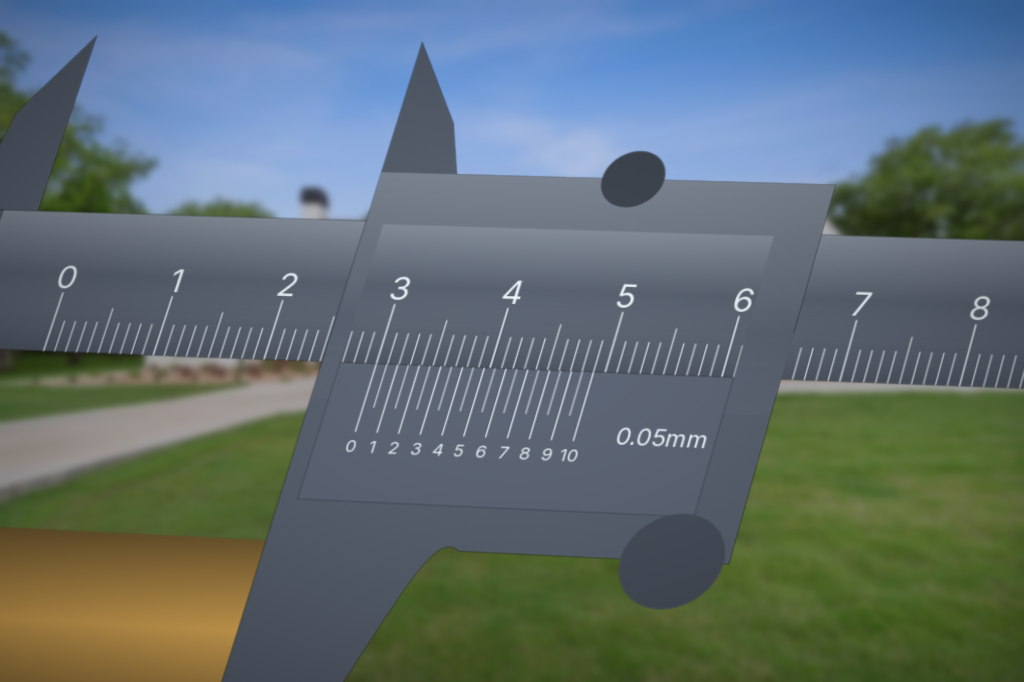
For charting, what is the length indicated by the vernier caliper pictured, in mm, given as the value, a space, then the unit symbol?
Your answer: 30.0 mm
